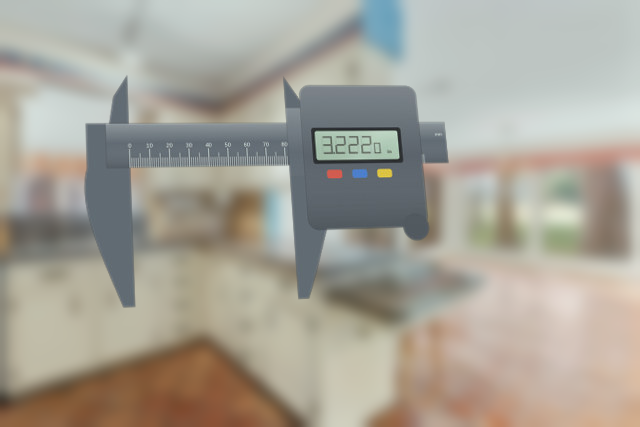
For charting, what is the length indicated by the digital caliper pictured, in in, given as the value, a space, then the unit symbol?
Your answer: 3.2220 in
